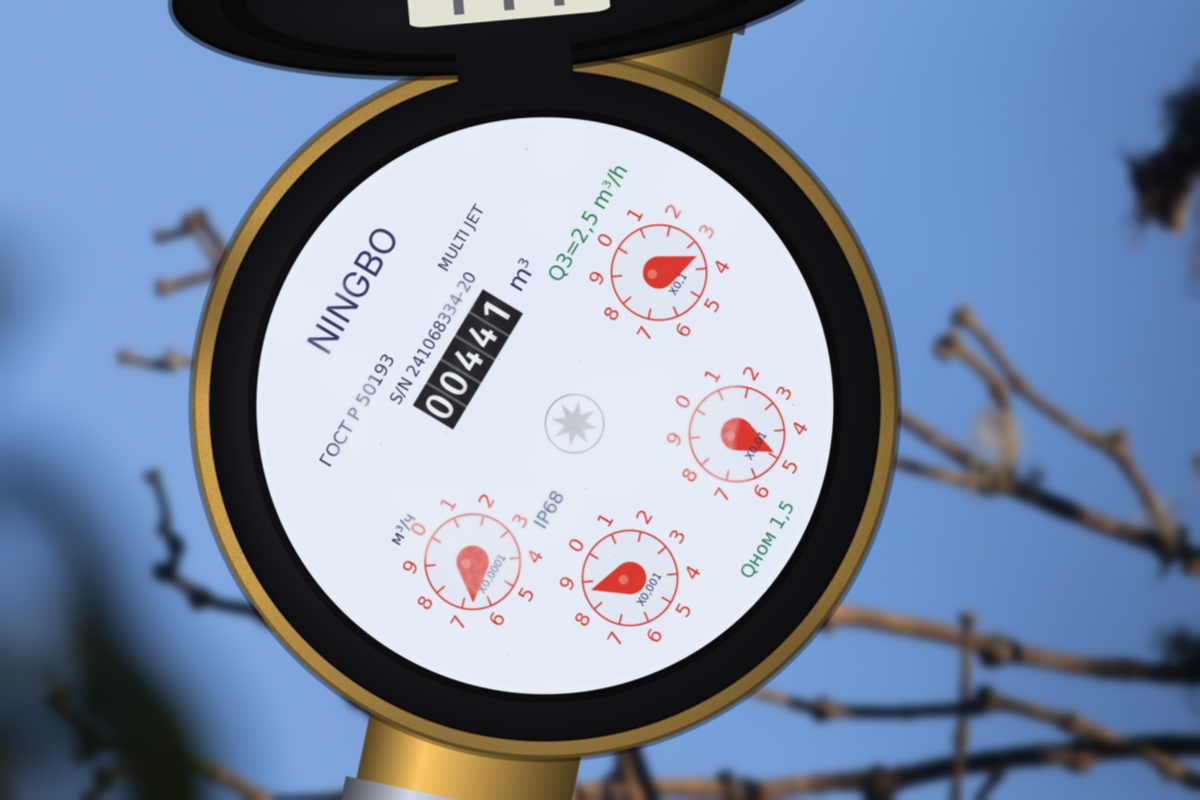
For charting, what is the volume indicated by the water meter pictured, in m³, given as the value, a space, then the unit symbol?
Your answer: 441.3486 m³
